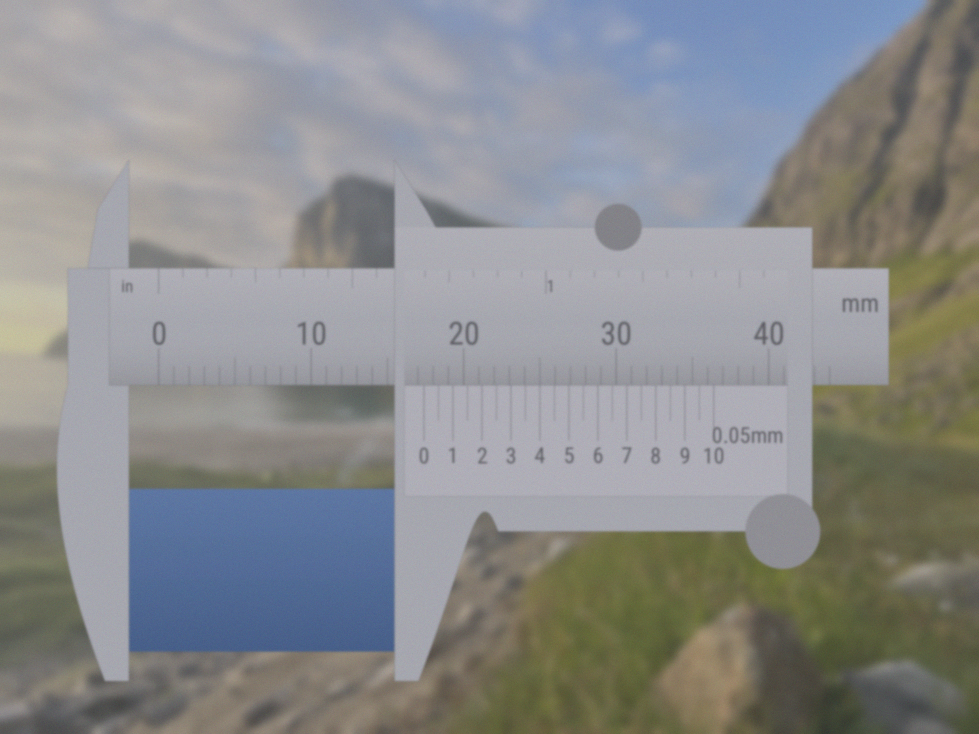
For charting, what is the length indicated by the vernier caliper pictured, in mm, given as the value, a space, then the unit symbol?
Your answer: 17.4 mm
